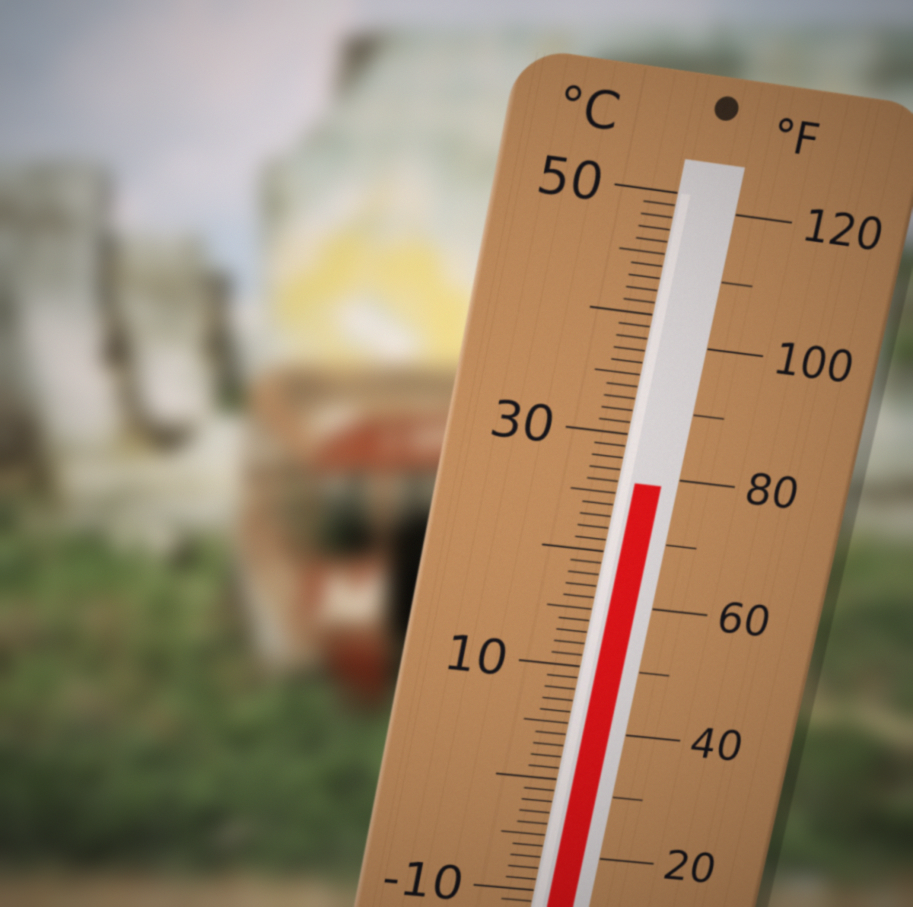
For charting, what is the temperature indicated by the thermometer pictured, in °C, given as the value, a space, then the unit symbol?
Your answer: 26 °C
